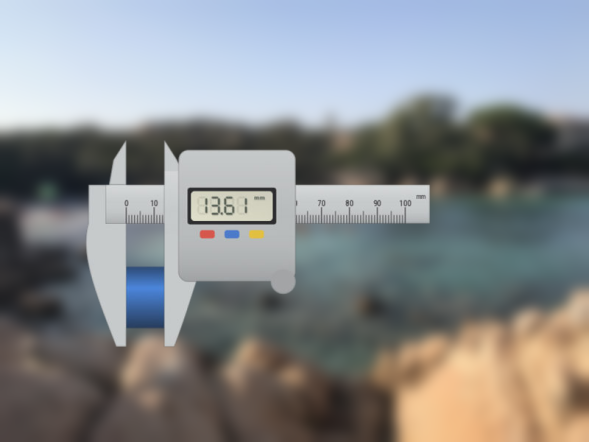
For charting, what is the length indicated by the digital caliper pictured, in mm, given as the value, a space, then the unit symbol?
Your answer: 13.61 mm
